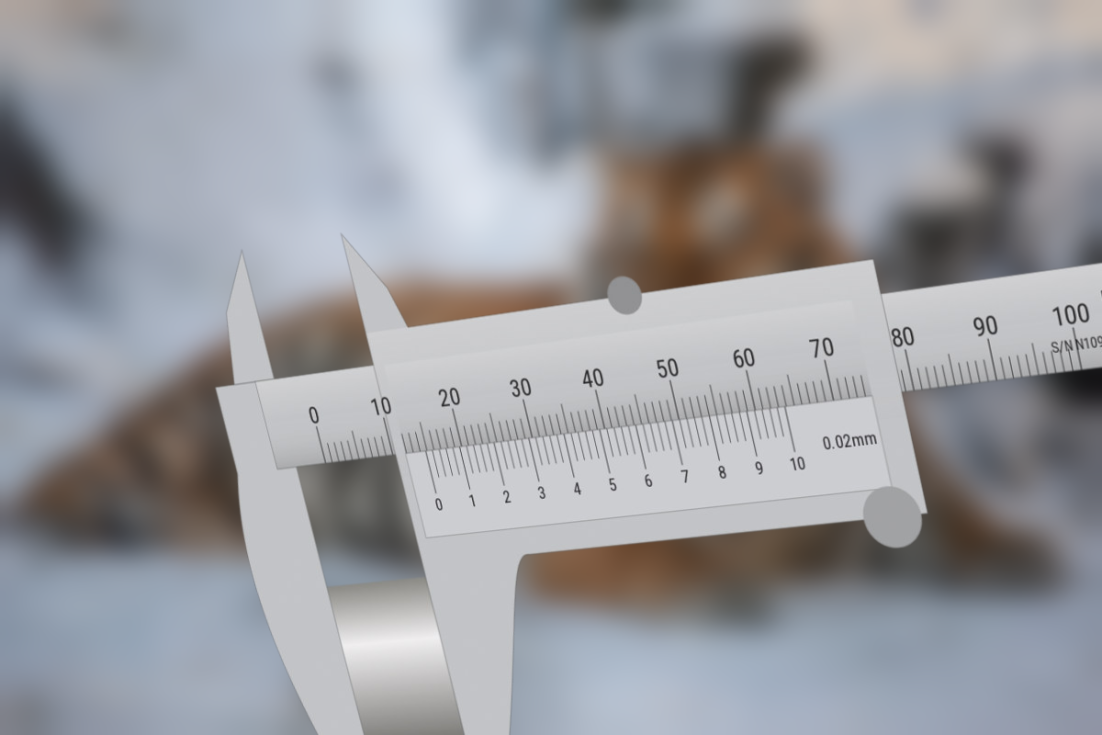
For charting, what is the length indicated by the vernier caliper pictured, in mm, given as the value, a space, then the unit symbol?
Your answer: 14.8 mm
